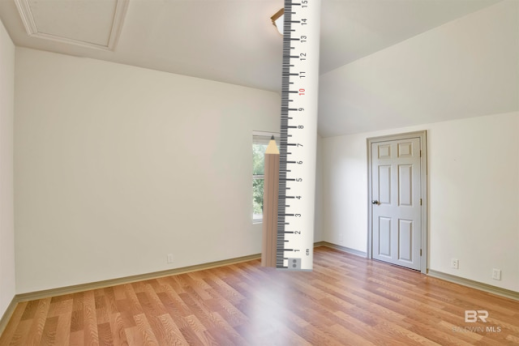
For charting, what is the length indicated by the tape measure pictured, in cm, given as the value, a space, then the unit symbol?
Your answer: 7.5 cm
